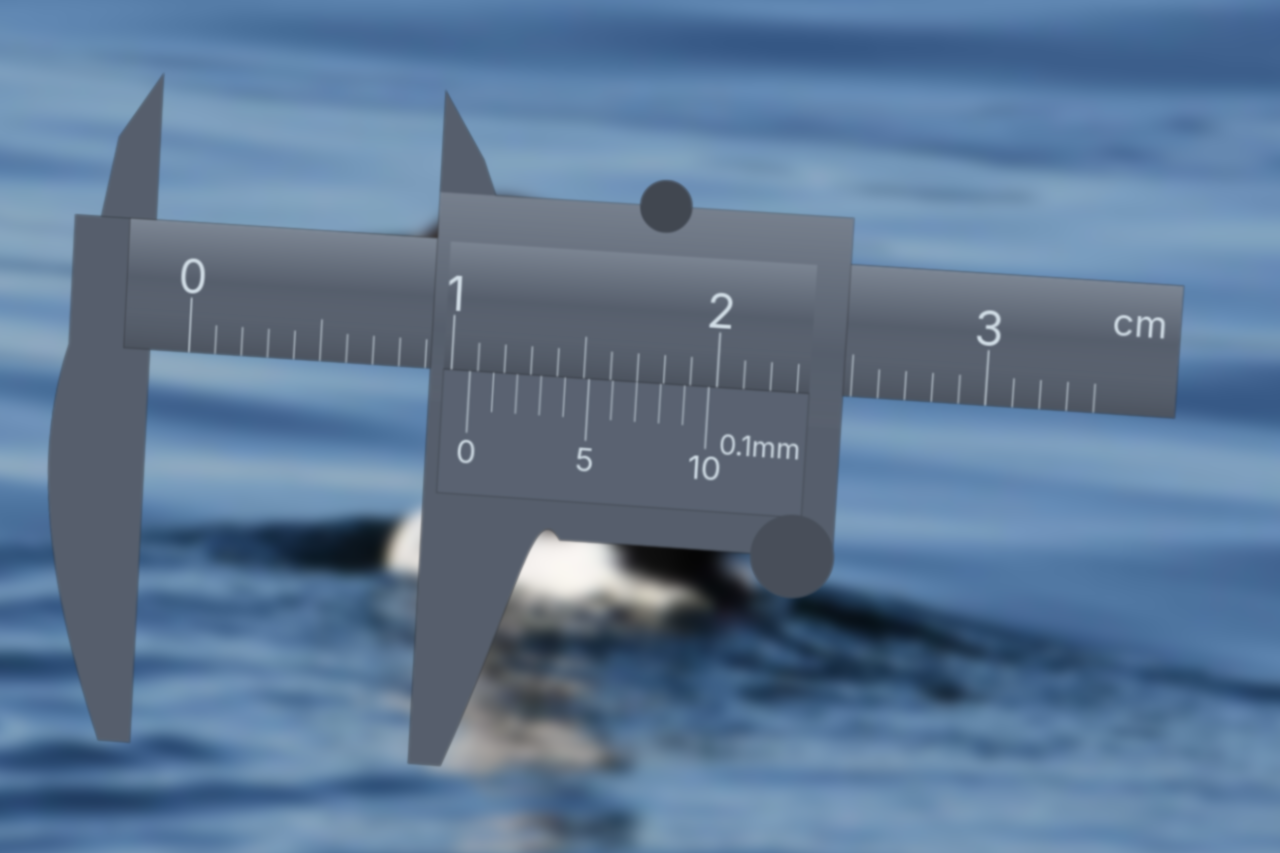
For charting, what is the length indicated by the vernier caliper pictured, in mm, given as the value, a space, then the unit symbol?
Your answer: 10.7 mm
